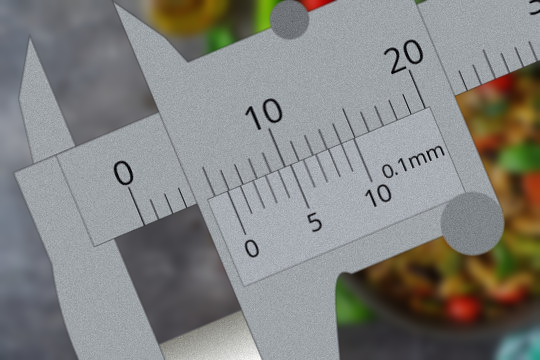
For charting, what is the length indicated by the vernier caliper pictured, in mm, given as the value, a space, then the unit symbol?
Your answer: 5.9 mm
